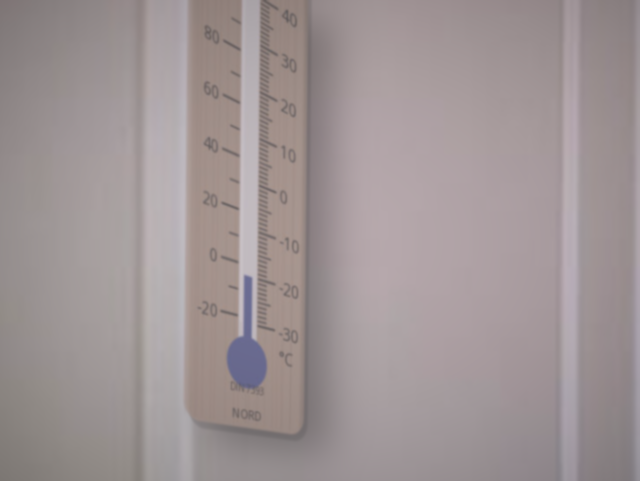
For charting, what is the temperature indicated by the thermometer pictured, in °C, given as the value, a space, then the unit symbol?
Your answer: -20 °C
